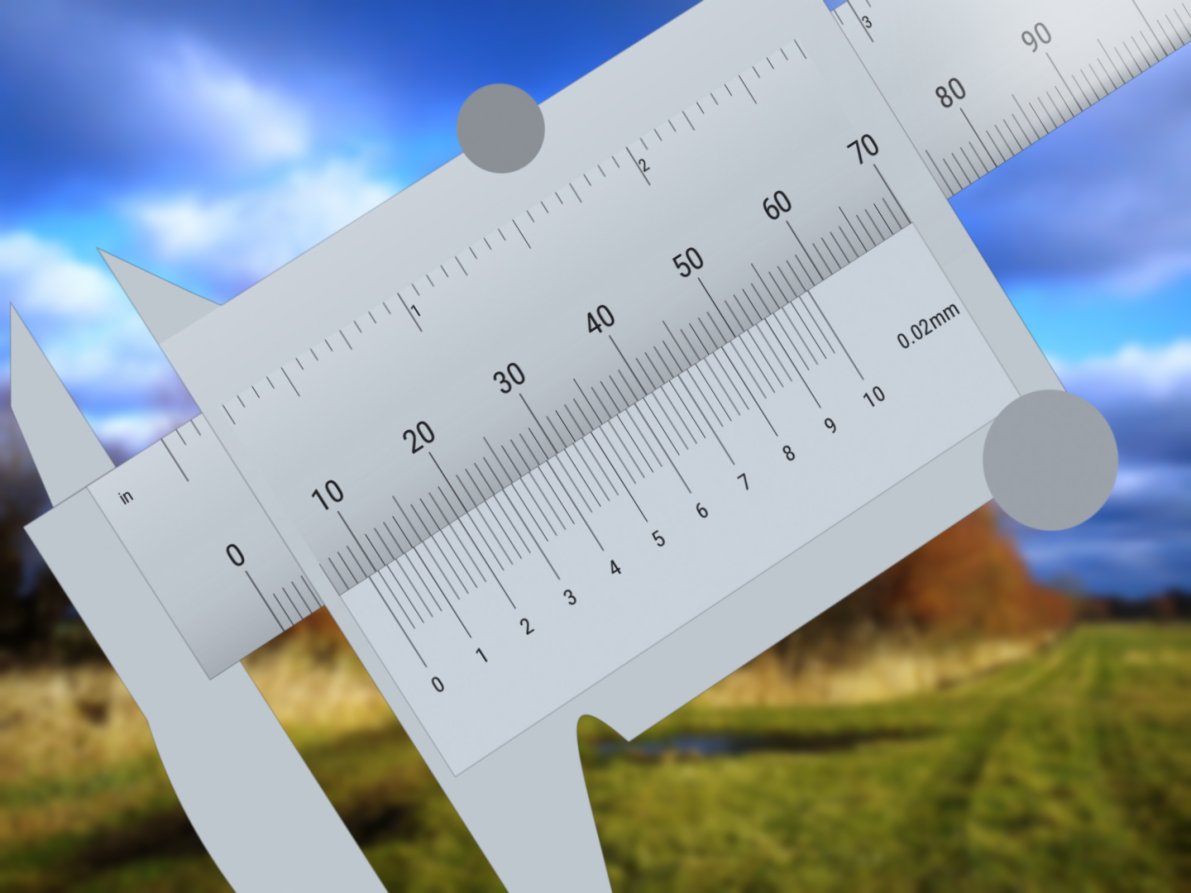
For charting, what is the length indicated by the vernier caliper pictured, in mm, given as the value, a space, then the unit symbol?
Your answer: 9.2 mm
